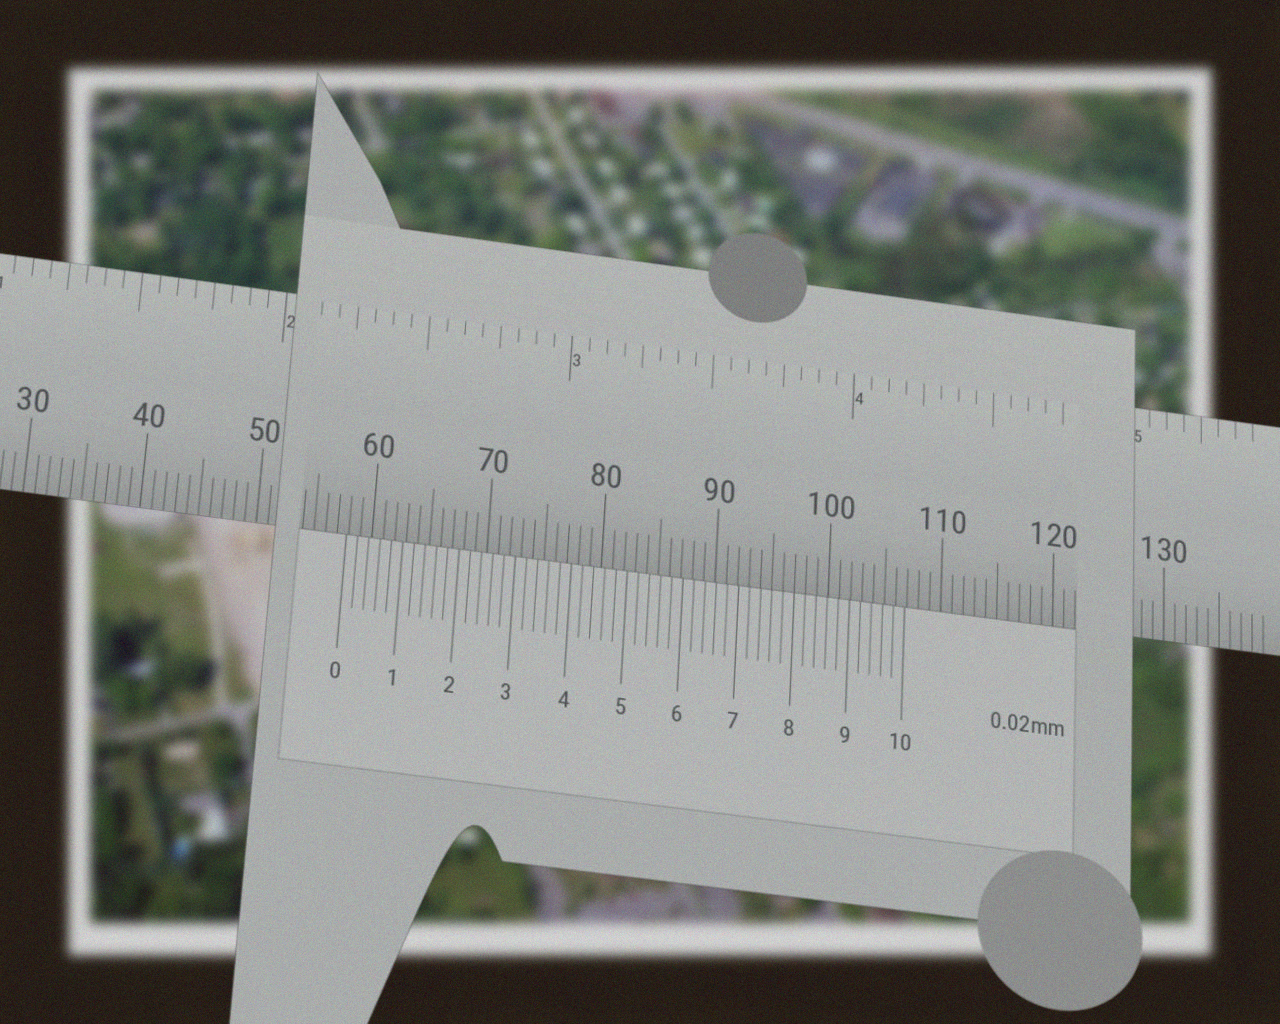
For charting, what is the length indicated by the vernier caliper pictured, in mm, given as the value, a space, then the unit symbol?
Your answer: 57.8 mm
